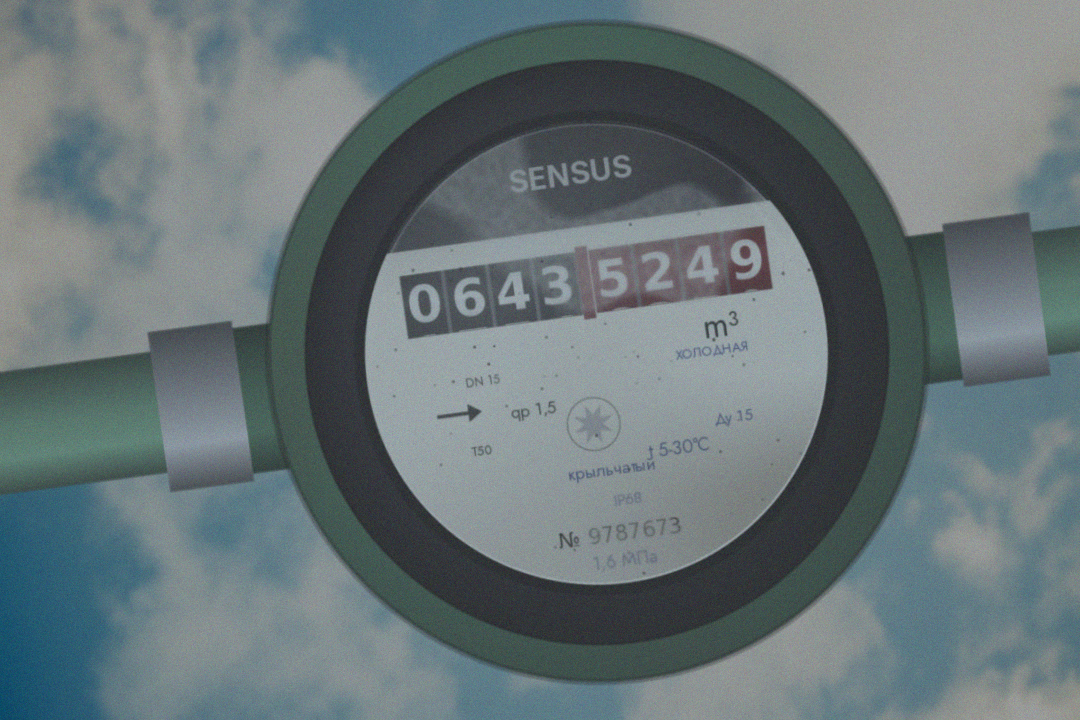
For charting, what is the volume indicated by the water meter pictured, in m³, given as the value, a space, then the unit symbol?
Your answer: 643.5249 m³
